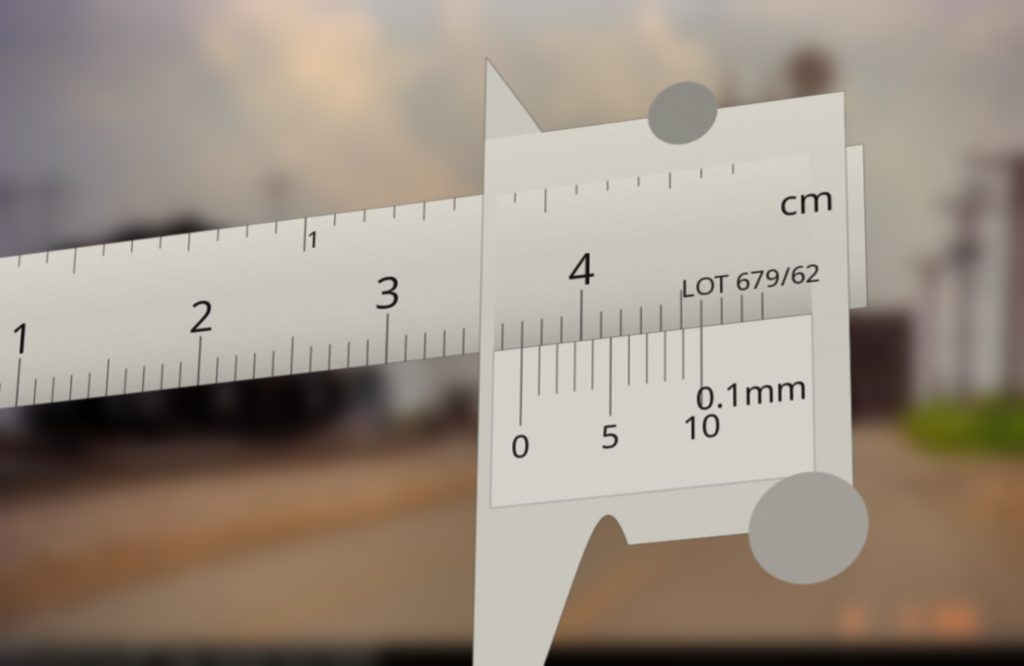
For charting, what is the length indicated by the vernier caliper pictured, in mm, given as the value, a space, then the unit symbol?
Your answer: 37.0 mm
